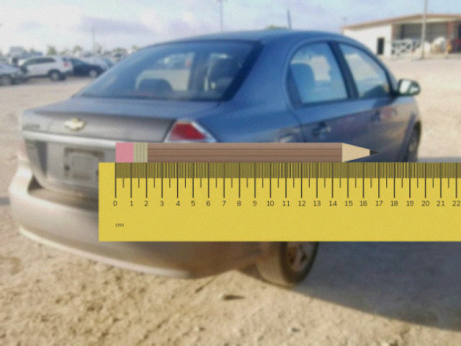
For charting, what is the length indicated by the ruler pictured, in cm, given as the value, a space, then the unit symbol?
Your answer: 17 cm
